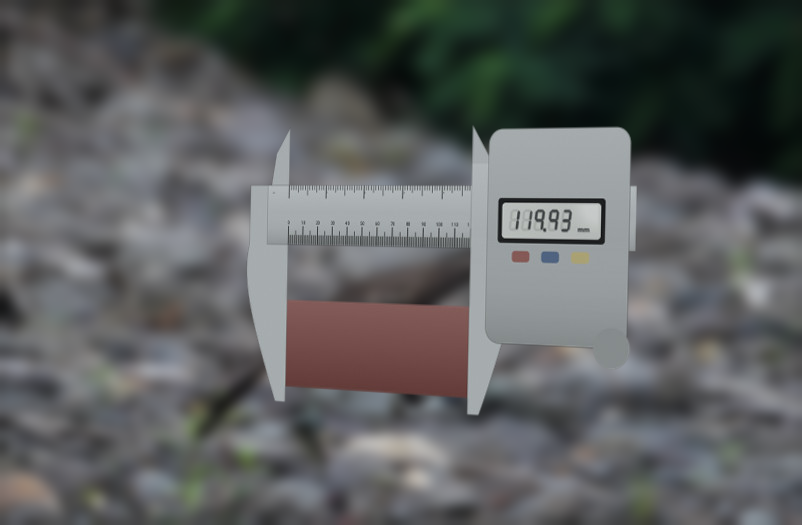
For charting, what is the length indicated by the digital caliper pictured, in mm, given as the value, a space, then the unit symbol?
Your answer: 119.93 mm
